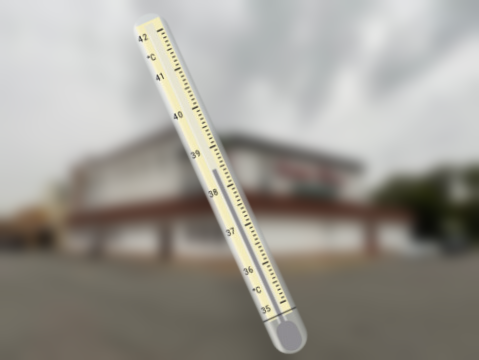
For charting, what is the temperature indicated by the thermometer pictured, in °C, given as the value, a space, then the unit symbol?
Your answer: 38.5 °C
